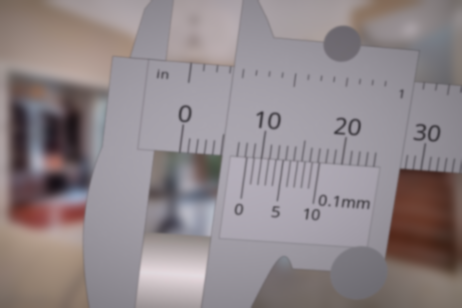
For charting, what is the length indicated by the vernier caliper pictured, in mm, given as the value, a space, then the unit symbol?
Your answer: 8.2 mm
